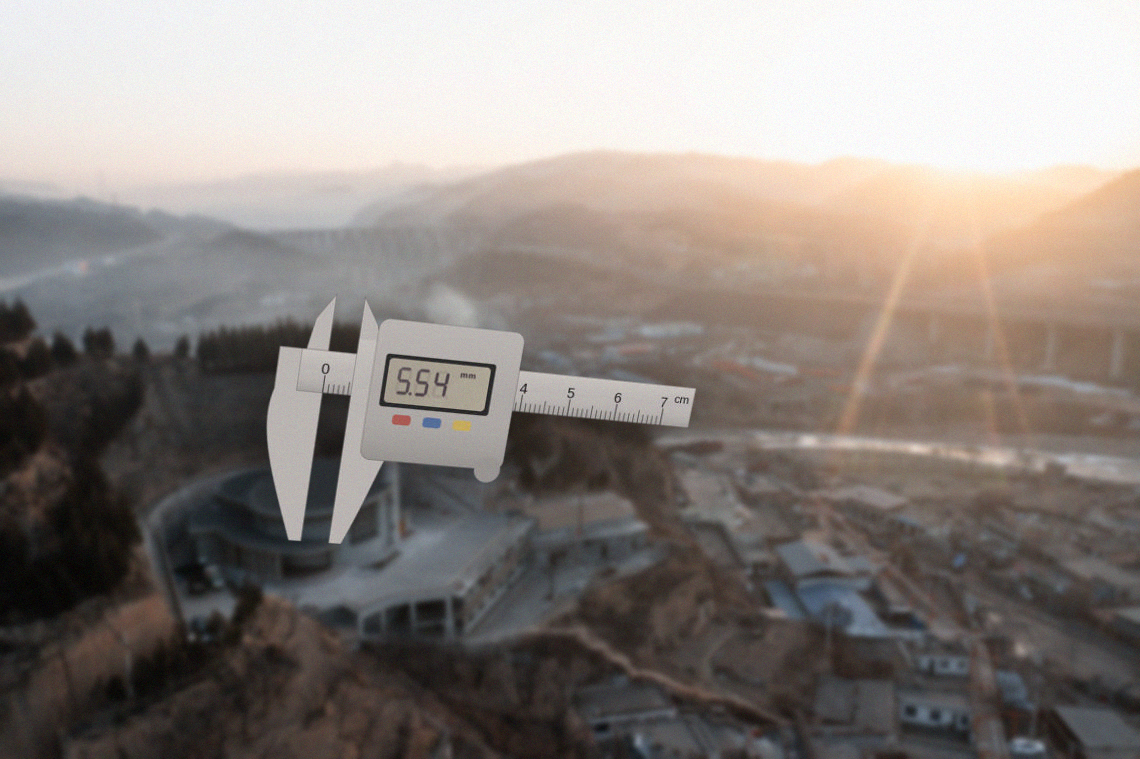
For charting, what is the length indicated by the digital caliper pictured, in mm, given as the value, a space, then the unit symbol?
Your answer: 5.54 mm
